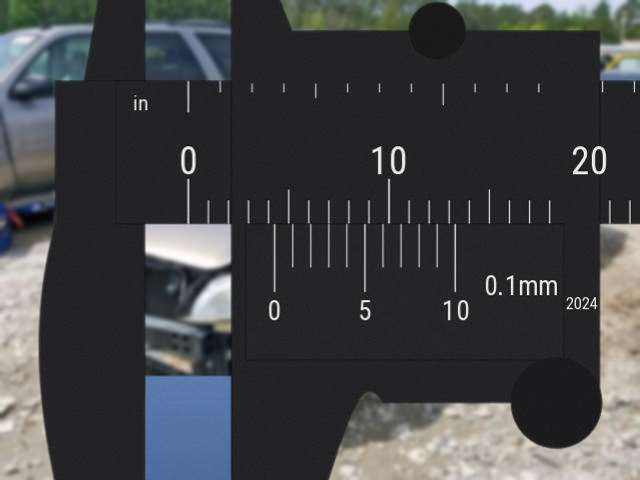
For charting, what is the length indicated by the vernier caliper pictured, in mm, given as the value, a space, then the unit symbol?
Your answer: 4.3 mm
